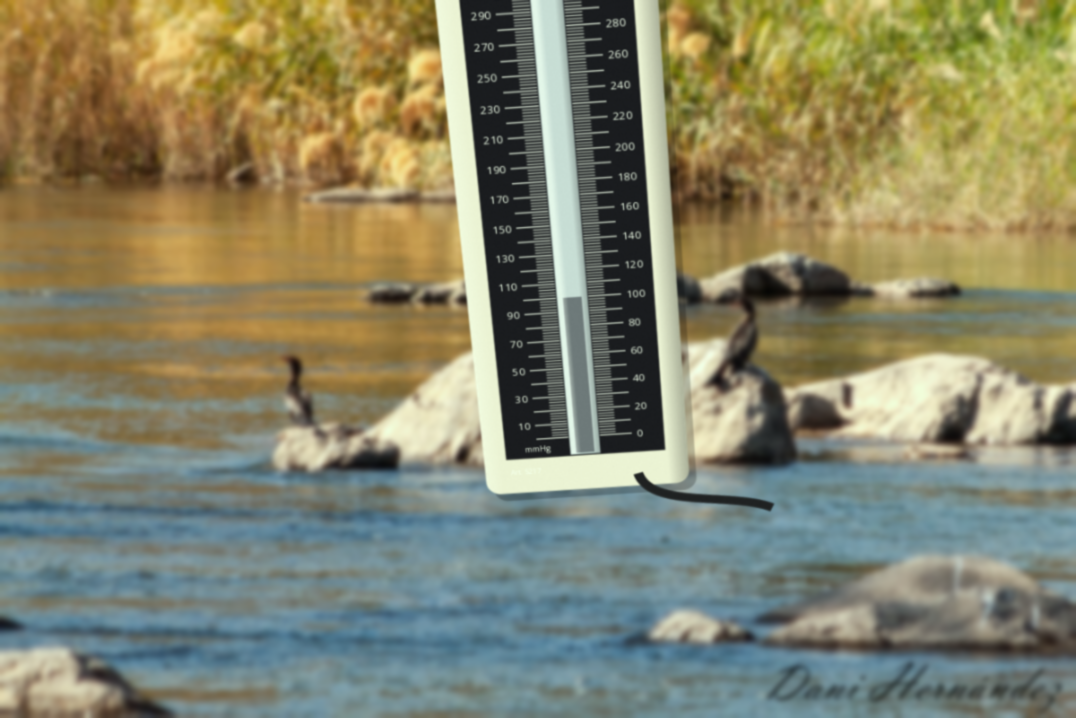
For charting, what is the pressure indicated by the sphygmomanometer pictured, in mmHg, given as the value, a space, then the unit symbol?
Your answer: 100 mmHg
